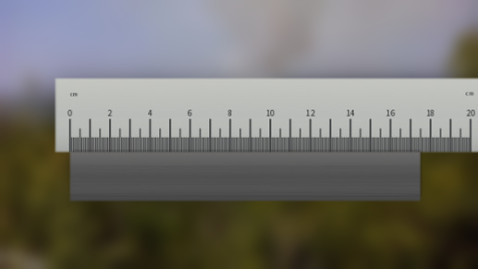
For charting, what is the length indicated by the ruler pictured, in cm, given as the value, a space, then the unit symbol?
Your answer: 17.5 cm
